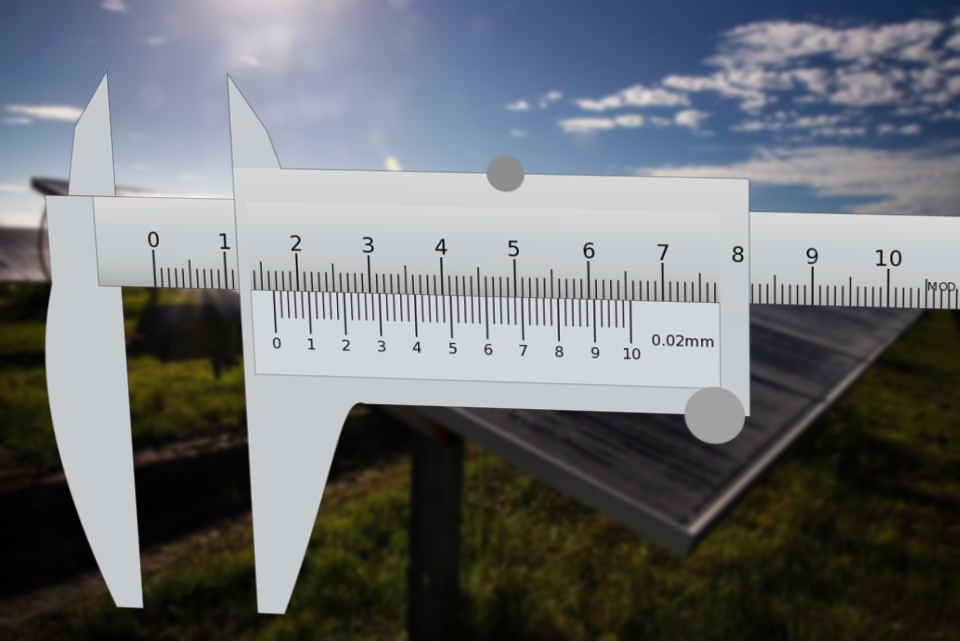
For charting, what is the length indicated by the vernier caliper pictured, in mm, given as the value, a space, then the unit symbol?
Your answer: 16.6 mm
